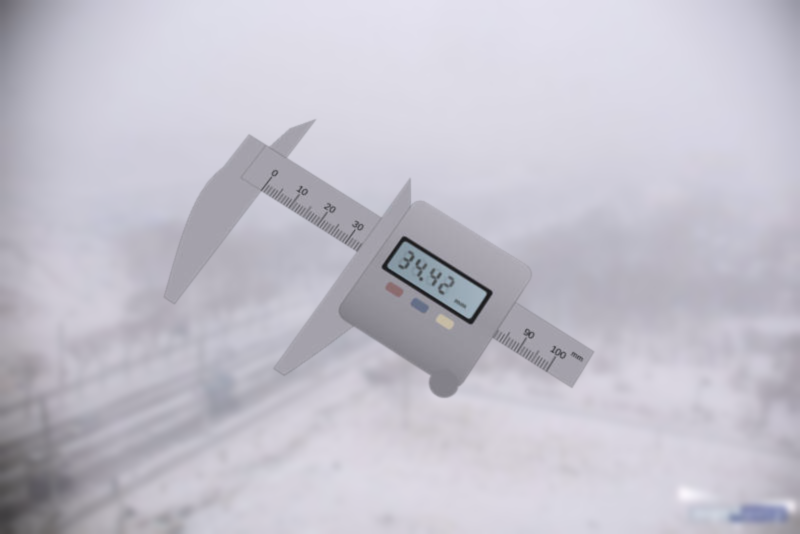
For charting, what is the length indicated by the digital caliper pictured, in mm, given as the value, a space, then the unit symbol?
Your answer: 34.42 mm
